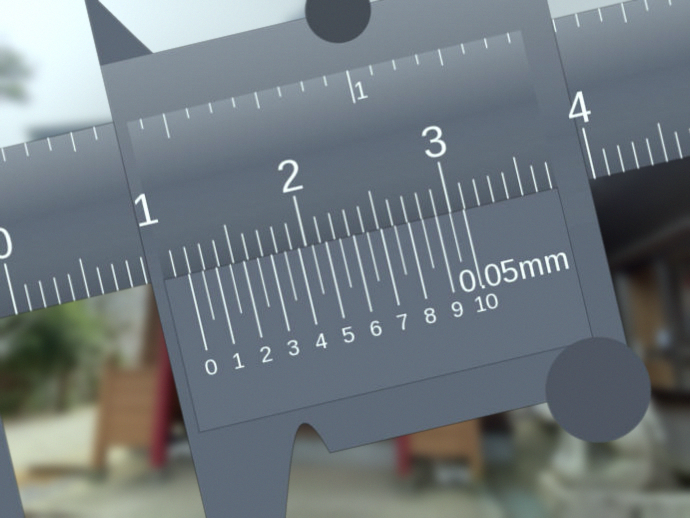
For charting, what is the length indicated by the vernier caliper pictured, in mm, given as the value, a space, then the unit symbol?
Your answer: 11.9 mm
